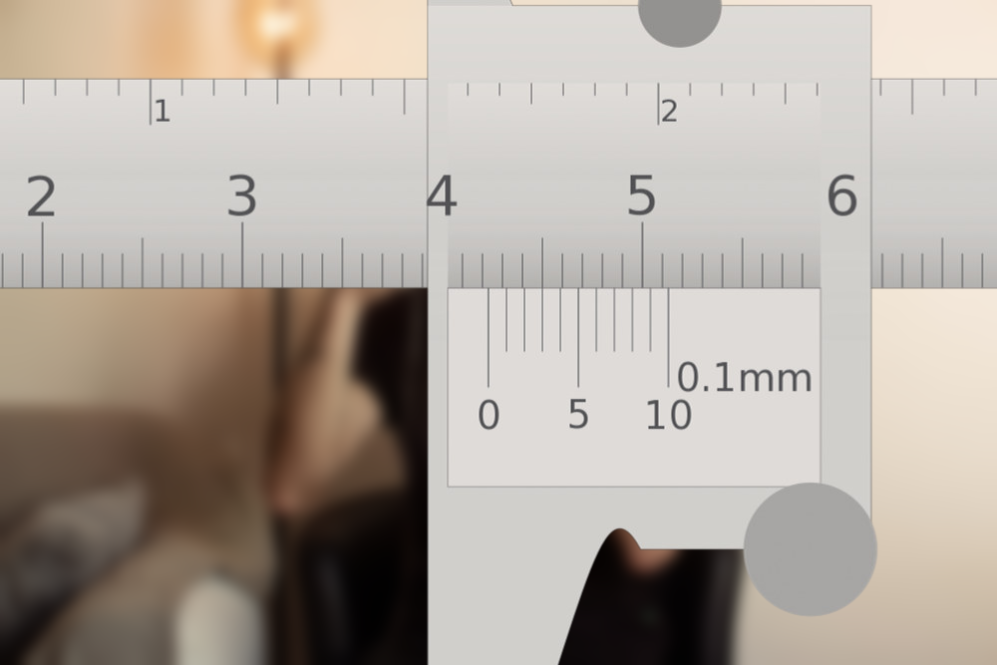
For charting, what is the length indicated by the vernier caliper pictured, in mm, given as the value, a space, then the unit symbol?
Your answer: 42.3 mm
